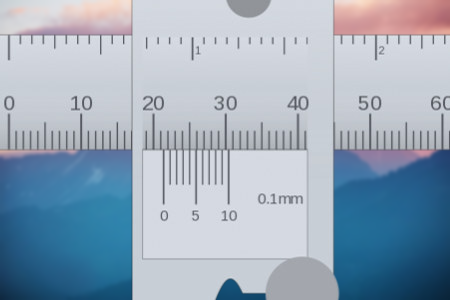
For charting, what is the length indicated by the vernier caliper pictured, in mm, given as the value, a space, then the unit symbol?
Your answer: 21.4 mm
